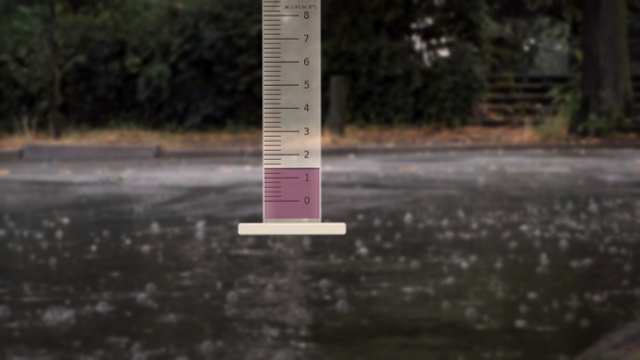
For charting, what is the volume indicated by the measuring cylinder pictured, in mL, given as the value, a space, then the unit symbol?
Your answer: 1.4 mL
